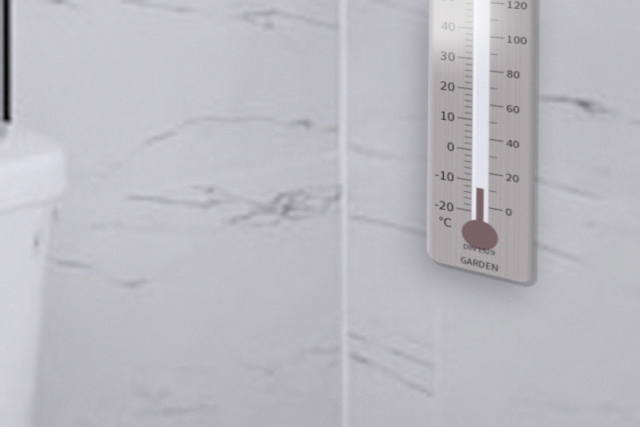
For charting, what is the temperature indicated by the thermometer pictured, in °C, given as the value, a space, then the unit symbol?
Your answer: -12 °C
